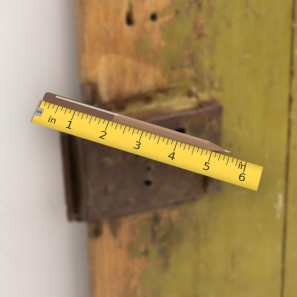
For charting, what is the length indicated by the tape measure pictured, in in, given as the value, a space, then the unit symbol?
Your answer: 5.5 in
